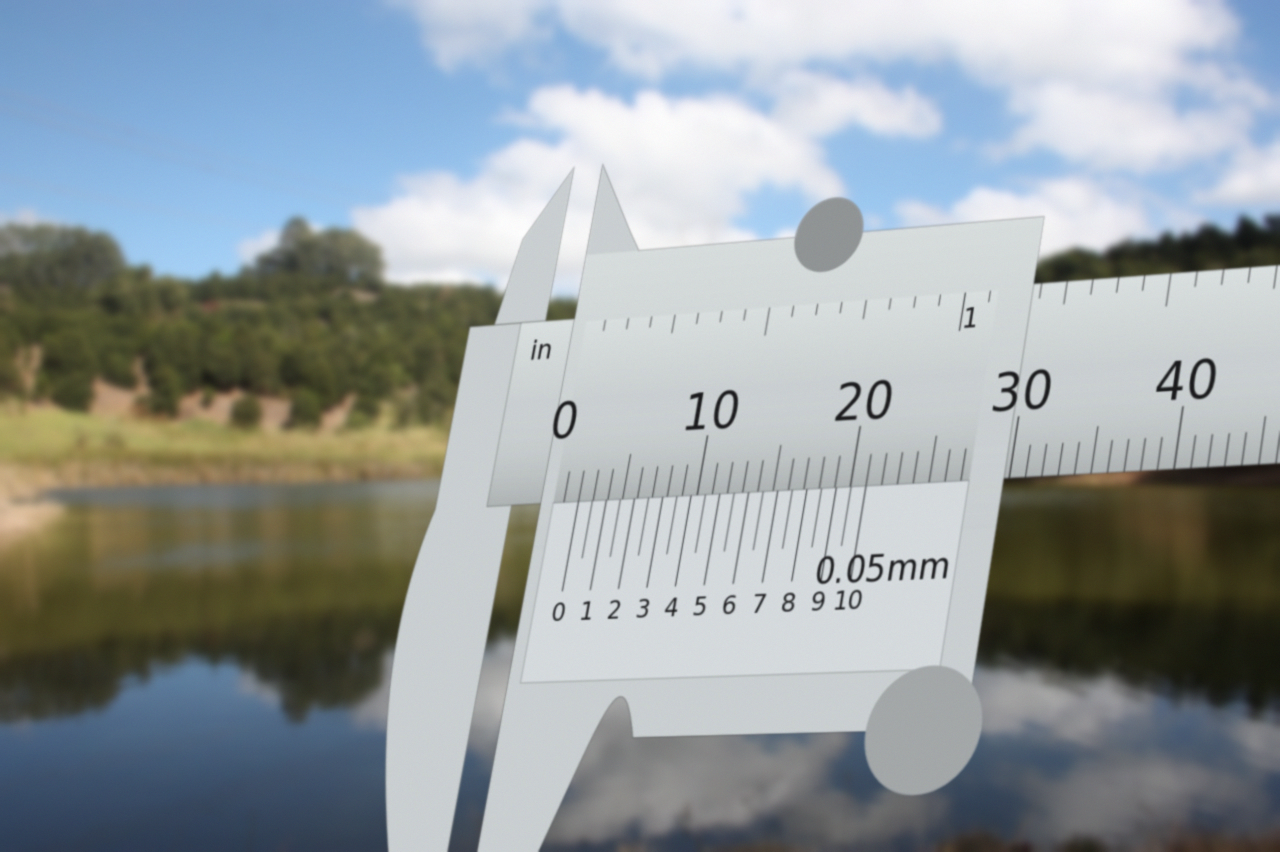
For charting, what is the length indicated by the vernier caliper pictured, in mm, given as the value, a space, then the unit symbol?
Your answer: 2.0 mm
